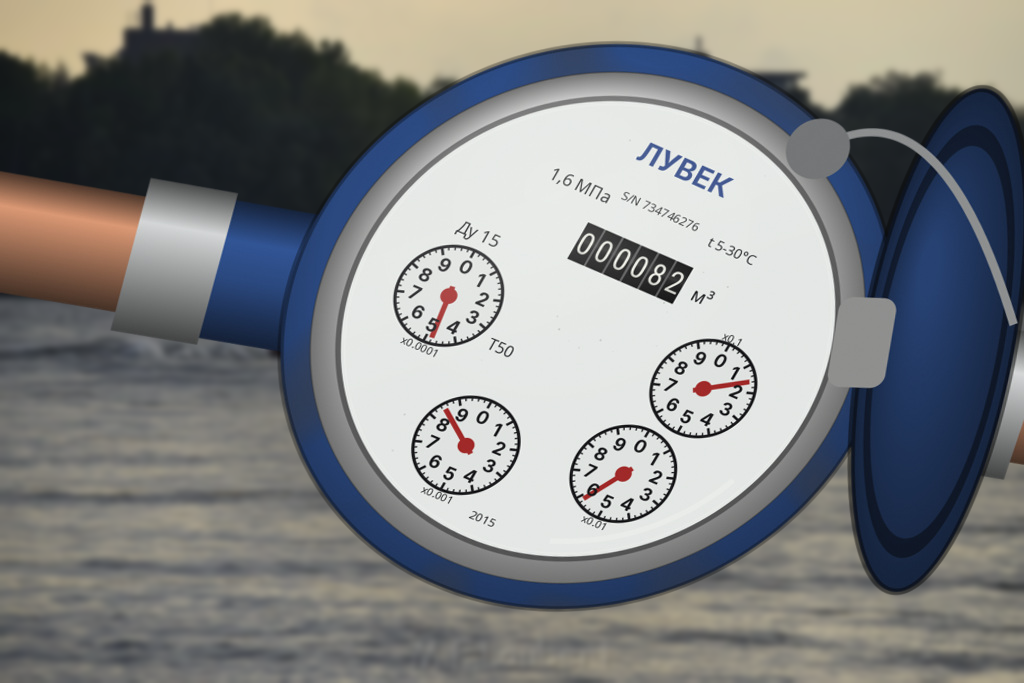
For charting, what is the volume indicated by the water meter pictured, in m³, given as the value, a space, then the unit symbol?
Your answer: 82.1584 m³
